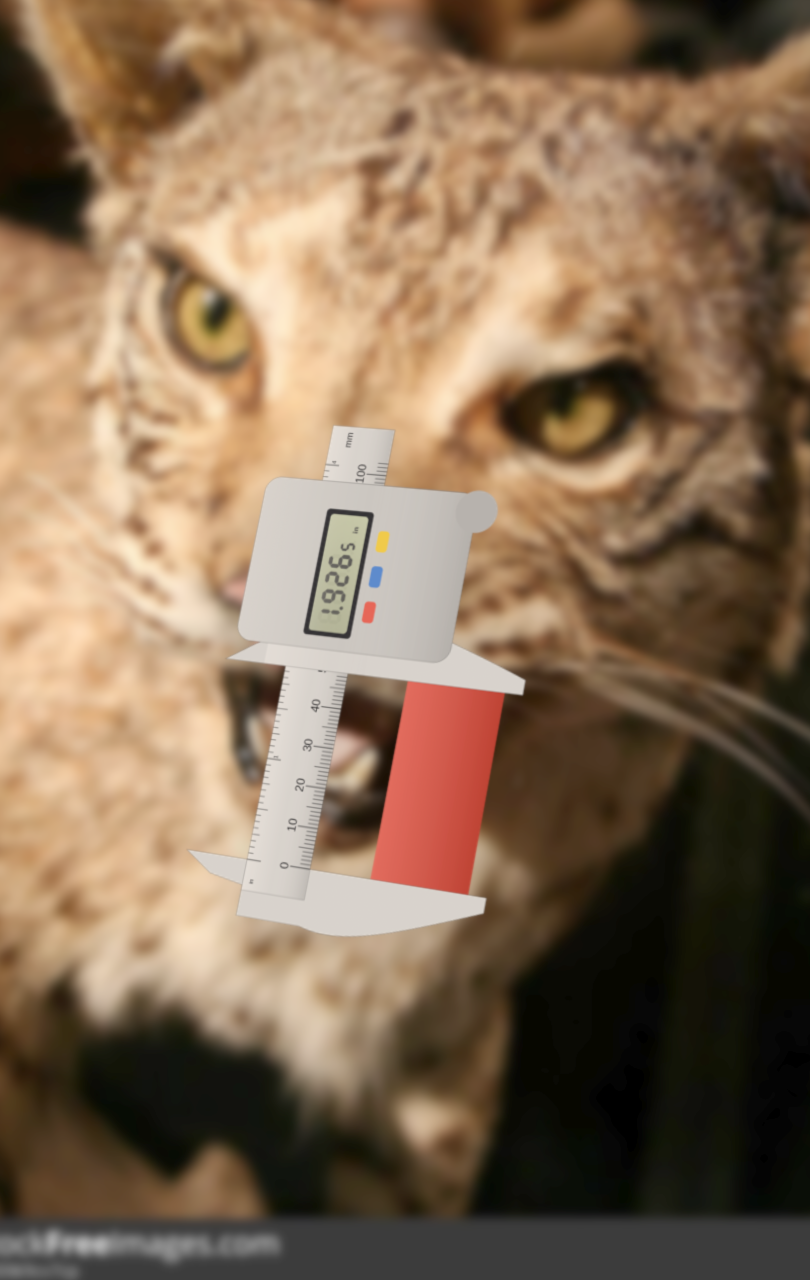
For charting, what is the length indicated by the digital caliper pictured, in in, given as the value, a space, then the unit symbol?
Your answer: 1.9265 in
